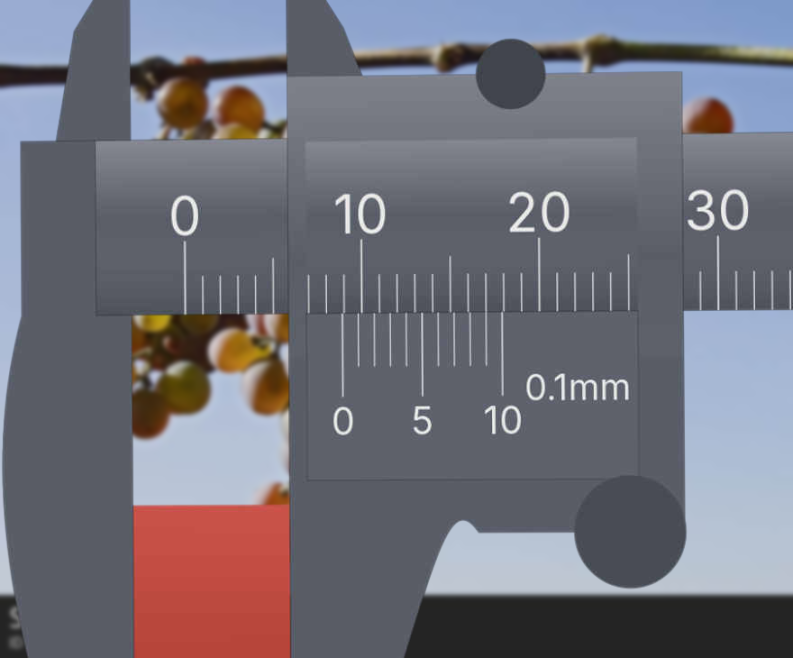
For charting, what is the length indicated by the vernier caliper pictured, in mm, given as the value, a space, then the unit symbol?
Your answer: 8.9 mm
